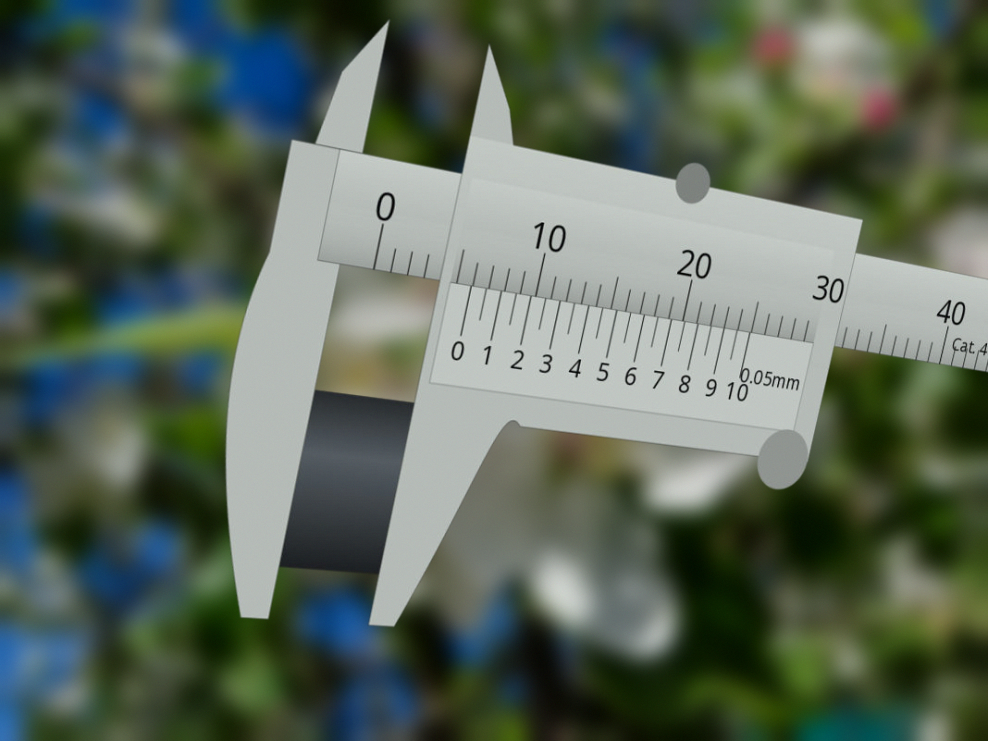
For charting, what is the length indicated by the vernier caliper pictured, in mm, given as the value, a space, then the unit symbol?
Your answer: 5.9 mm
